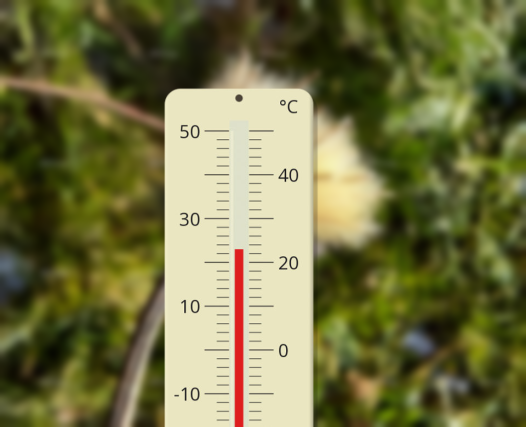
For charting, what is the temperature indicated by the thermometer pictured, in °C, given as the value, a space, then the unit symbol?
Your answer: 23 °C
